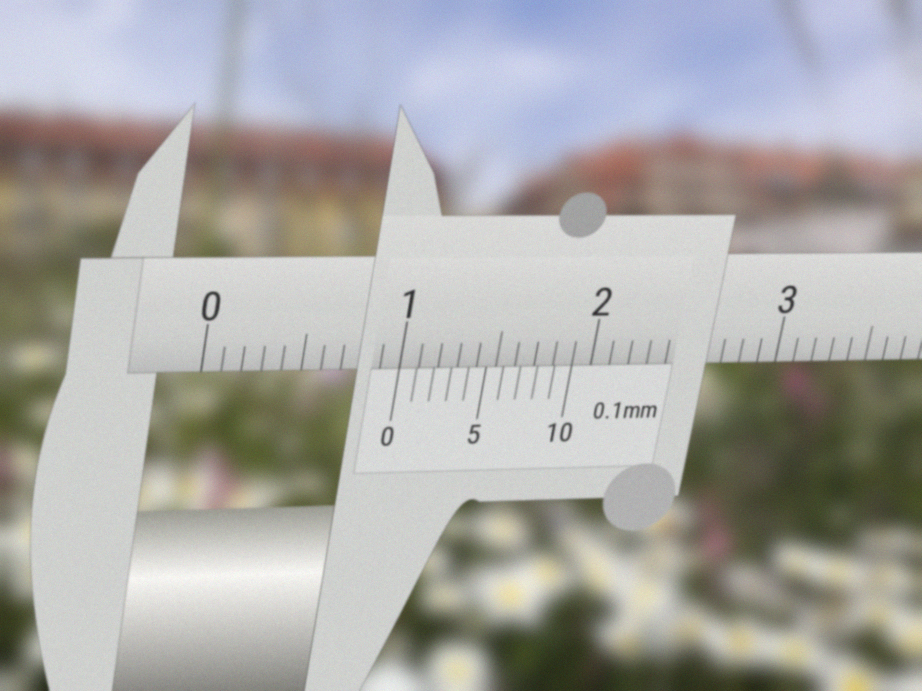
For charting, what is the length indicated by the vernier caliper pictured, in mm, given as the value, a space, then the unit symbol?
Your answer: 10.0 mm
